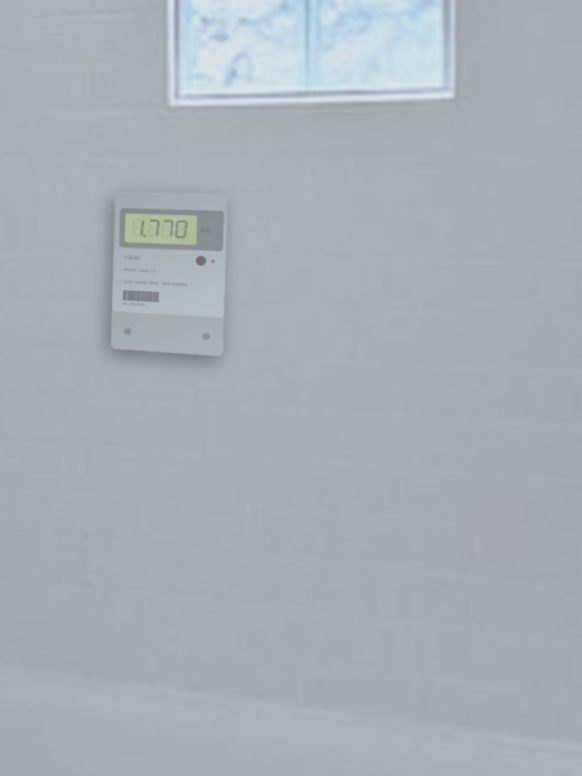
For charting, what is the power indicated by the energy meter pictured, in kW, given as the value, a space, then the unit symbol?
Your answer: 1.770 kW
